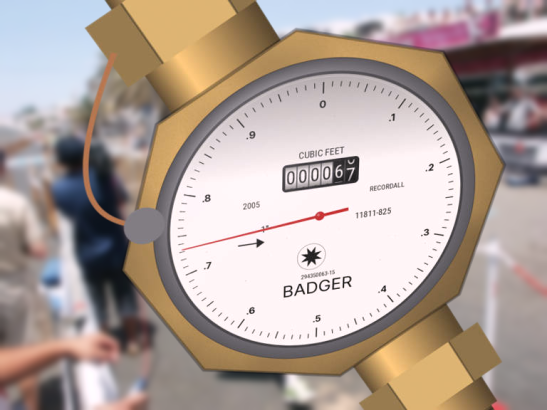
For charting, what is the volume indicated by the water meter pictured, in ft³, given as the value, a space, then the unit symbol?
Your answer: 66.73 ft³
